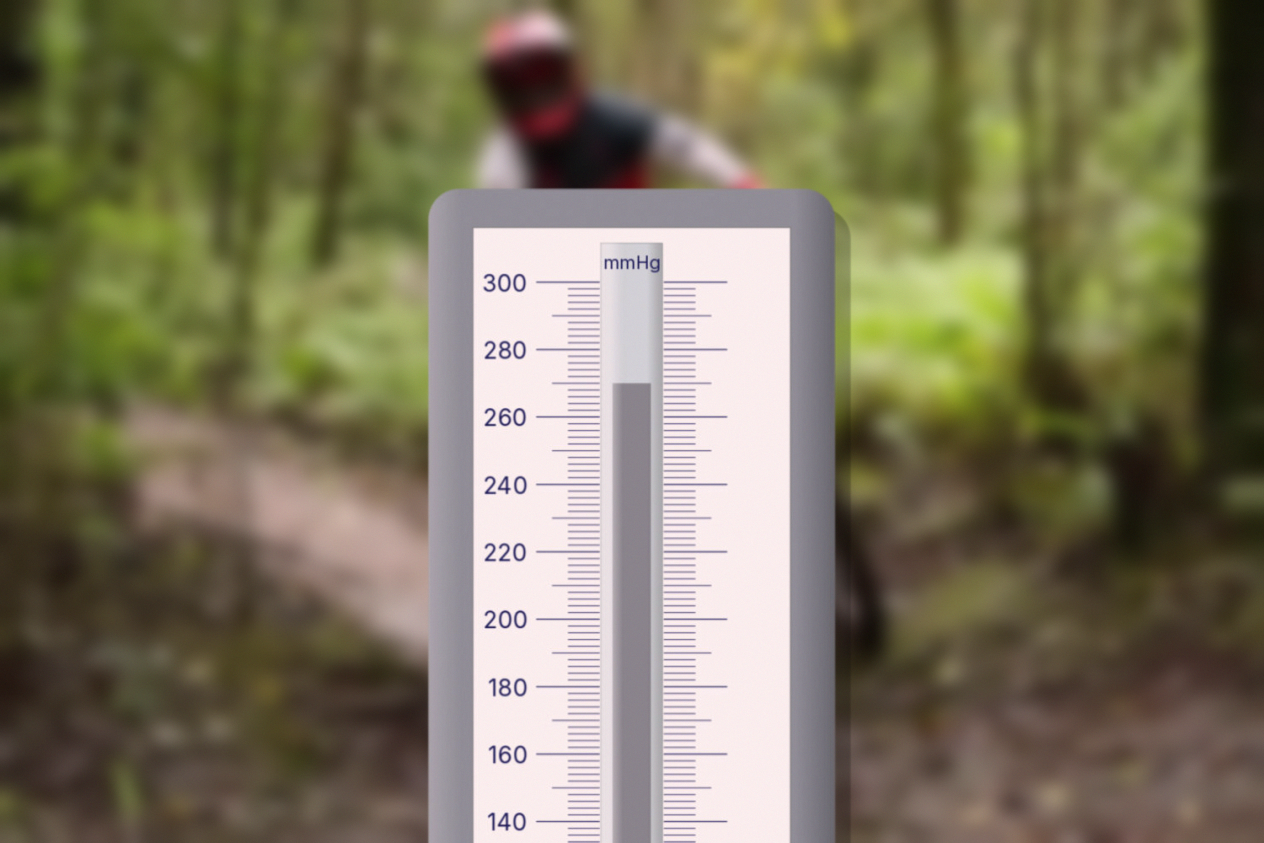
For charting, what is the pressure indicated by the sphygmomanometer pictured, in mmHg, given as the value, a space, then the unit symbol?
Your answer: 270 mmHg
